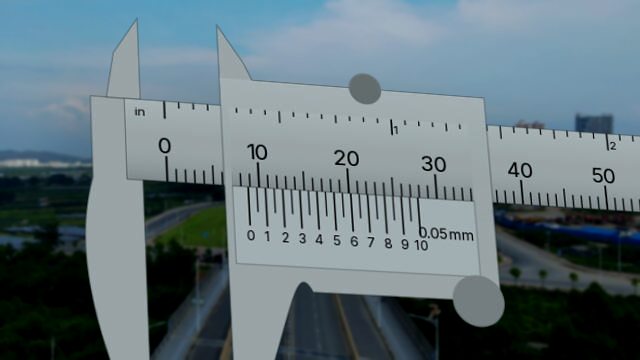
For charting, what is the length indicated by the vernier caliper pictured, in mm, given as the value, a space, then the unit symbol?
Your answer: 8.8 mm
